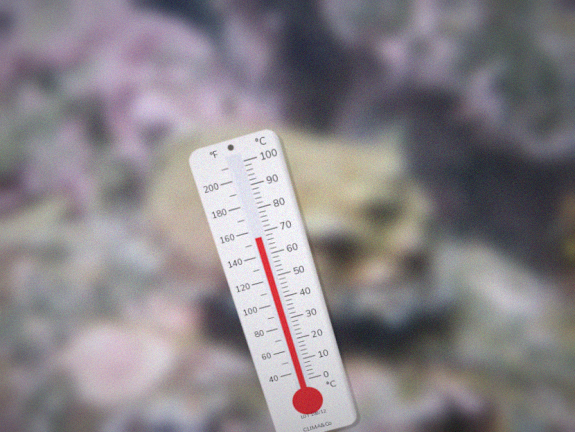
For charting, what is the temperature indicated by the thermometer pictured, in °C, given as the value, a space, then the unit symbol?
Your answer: 68 °C
